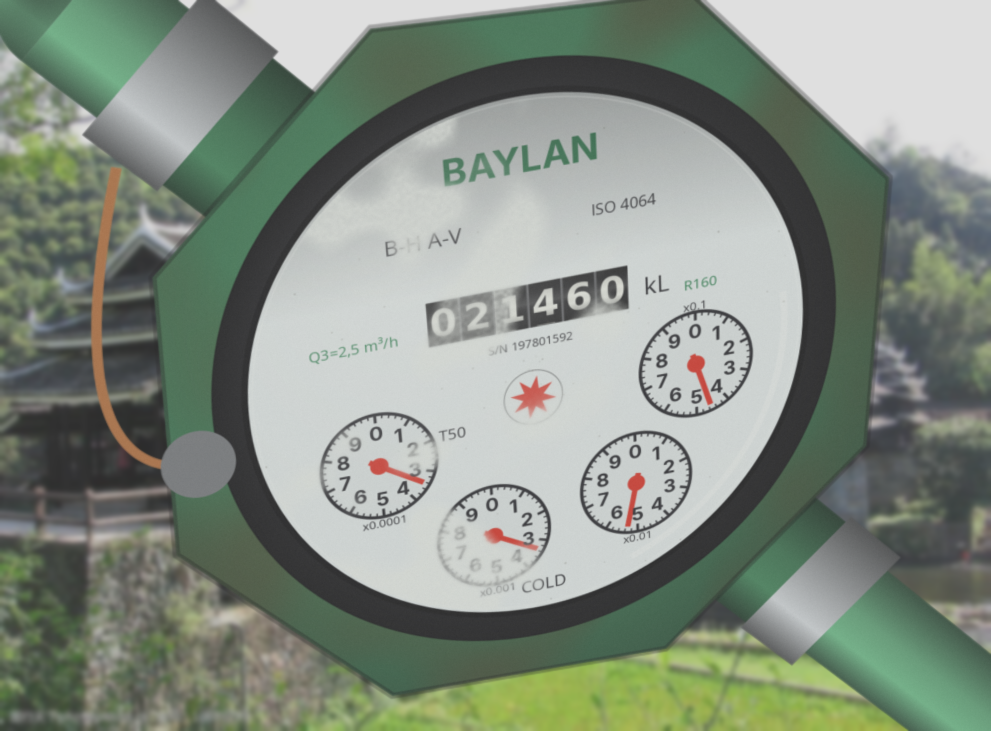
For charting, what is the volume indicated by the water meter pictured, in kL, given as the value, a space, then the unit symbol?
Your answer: 21460.4533 kL
